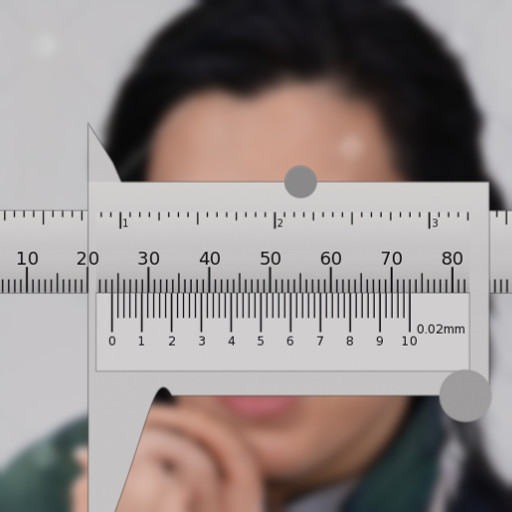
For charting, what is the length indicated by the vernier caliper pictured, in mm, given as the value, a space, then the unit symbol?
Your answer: 24.0 mm
